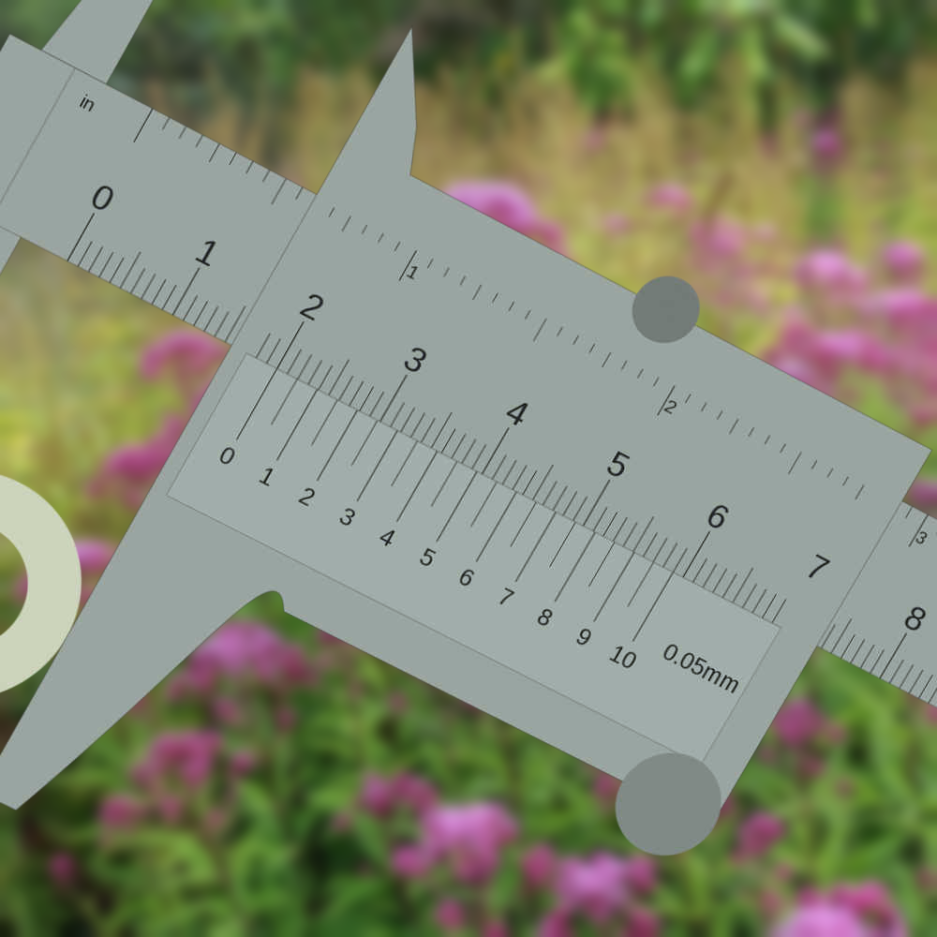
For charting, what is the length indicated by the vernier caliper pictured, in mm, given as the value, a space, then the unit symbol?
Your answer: 20.0 mm
